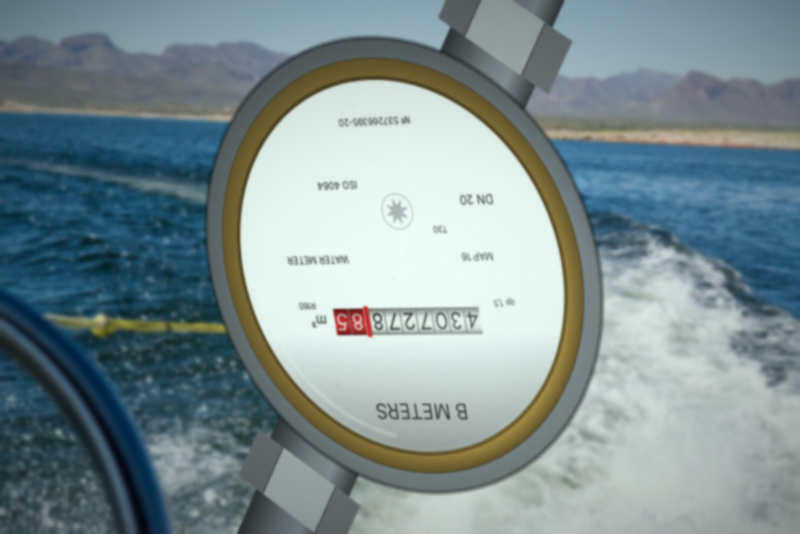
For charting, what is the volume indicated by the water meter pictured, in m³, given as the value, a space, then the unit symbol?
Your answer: 4307278.85 m³
